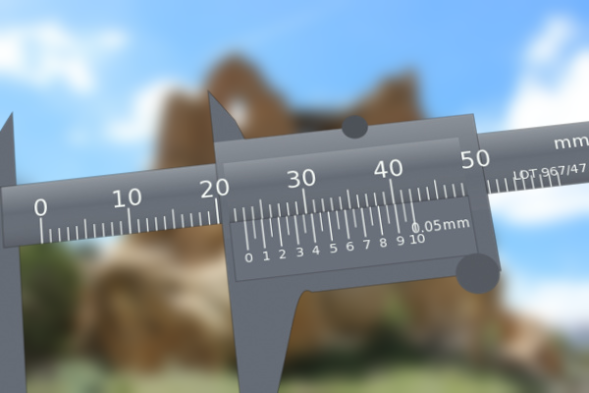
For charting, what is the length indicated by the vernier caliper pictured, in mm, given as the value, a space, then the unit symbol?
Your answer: 23.0 mm
